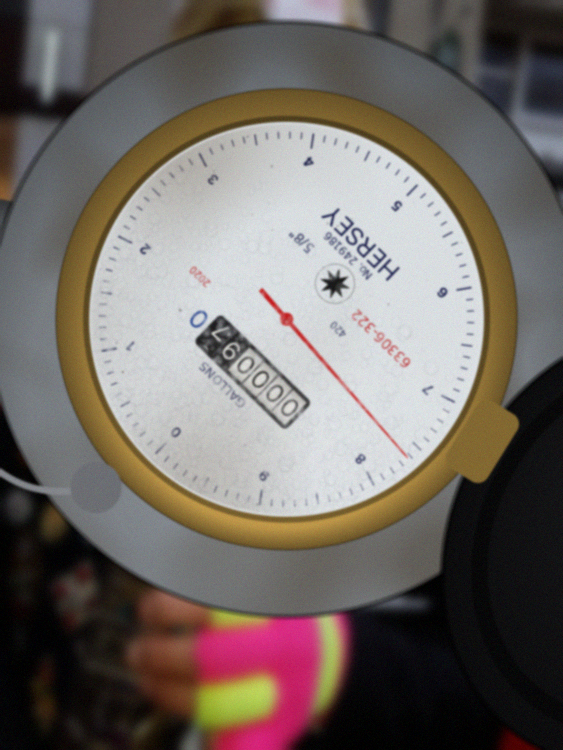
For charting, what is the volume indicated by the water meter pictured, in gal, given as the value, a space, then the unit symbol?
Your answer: 967.6 gal
